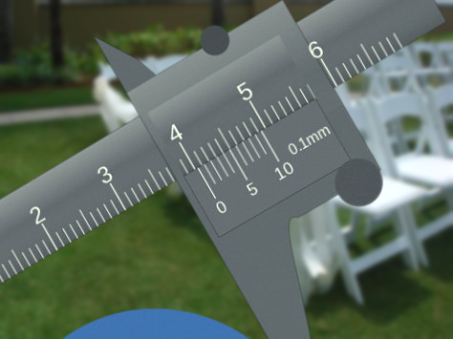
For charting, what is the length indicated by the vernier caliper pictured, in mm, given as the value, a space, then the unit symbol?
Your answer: 40.4 mm
